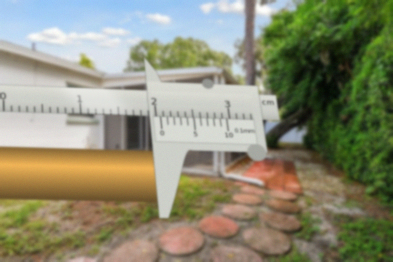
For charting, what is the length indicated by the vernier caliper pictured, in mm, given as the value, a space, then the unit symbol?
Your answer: 20.6 mm
